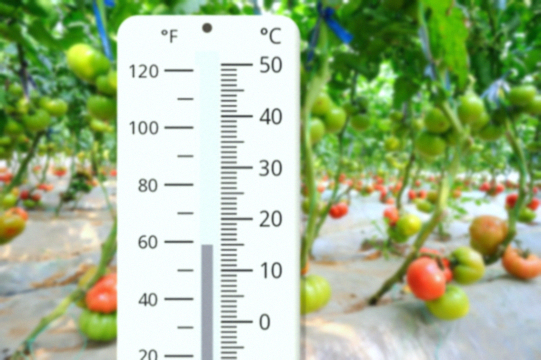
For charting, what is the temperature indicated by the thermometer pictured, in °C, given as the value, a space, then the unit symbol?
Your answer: 15 °C
